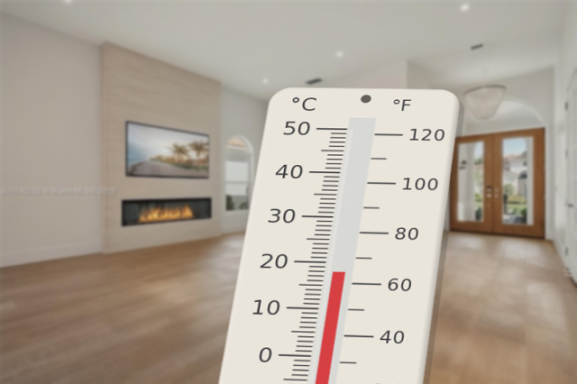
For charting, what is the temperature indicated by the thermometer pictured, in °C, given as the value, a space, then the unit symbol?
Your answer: 18 °C
